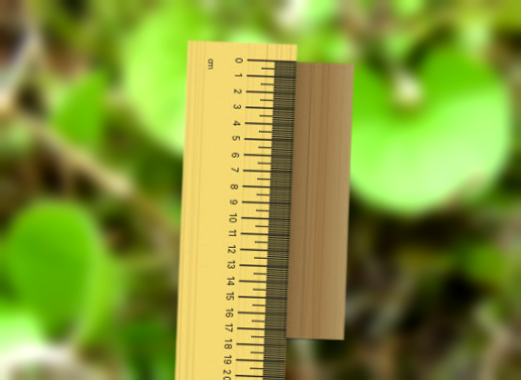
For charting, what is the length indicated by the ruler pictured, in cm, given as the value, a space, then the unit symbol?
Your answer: 17.5 cm
